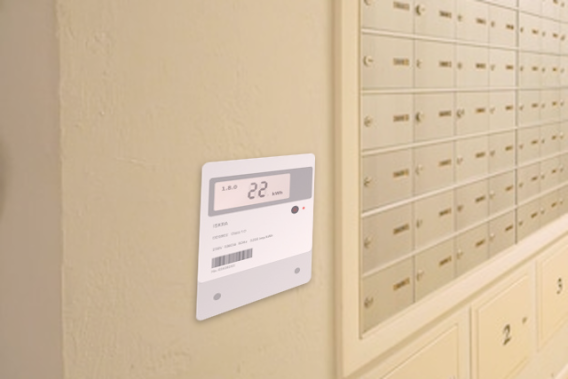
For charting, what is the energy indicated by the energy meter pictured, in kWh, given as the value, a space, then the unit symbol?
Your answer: 22 kWh
